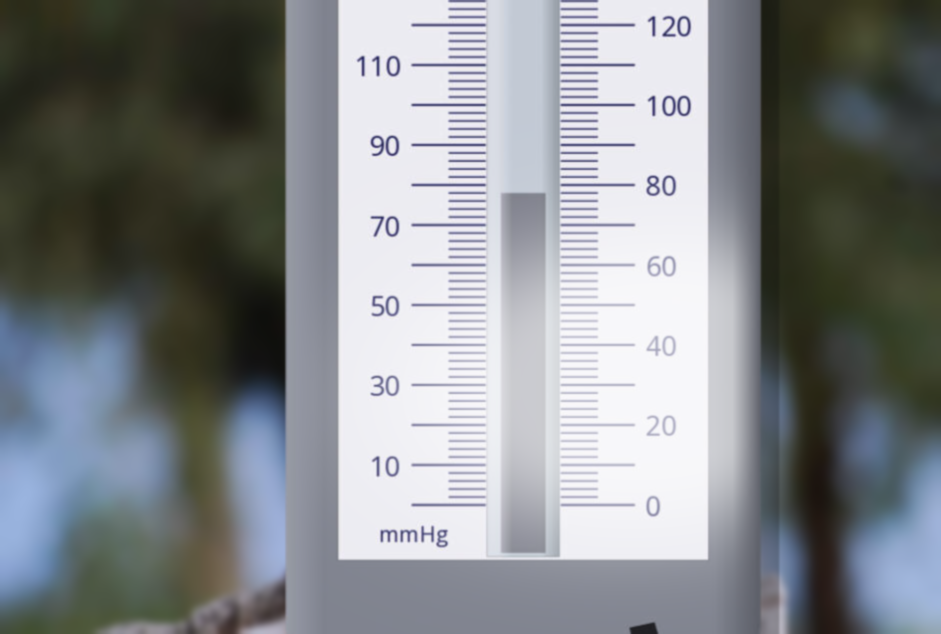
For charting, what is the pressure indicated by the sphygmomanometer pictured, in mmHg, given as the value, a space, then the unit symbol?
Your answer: 78 mmHg
